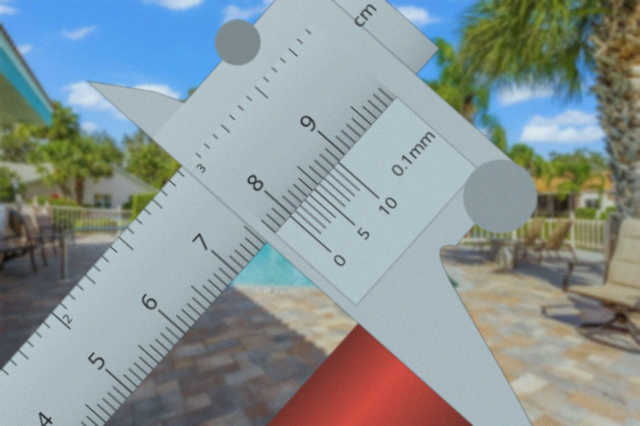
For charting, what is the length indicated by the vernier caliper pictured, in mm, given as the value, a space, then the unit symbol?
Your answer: 79.8 mm
